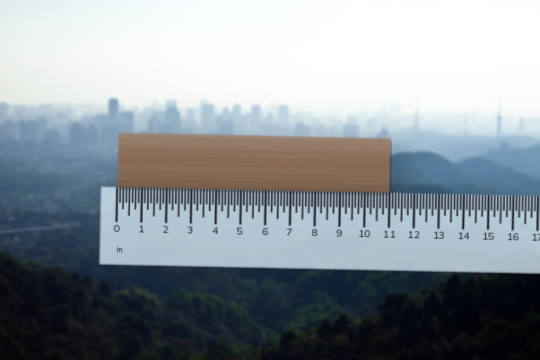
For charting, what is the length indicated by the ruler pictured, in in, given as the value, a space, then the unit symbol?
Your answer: 11 in
